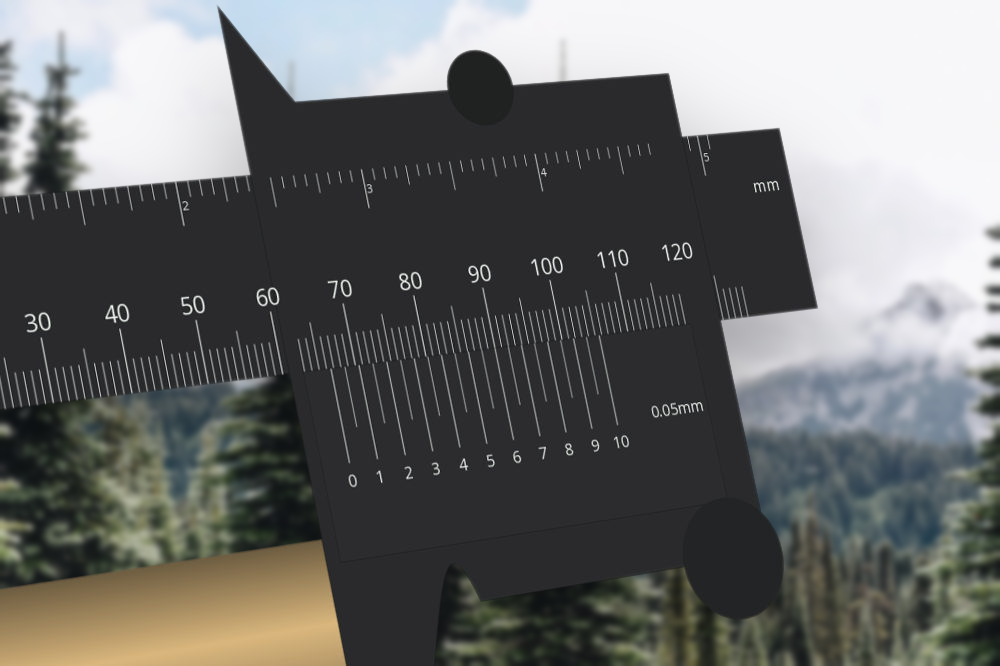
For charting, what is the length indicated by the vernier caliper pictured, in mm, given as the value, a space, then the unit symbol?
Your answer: 66.6 mm
